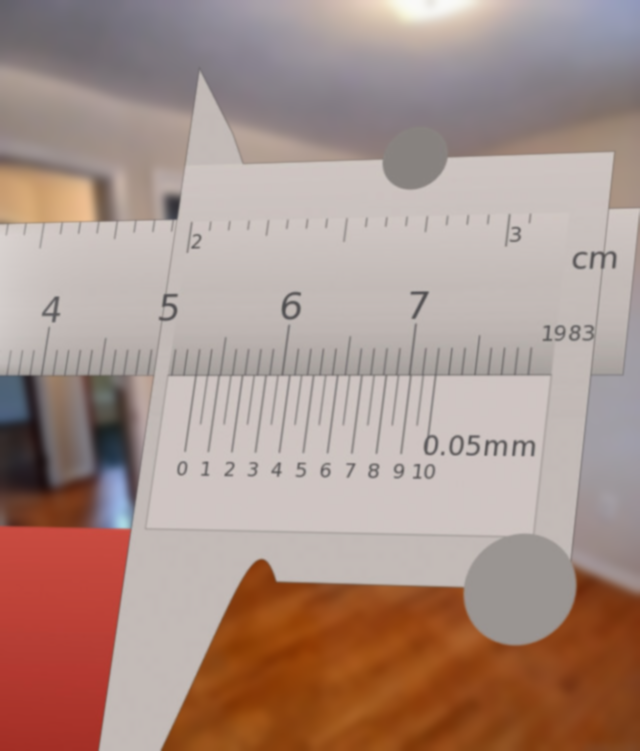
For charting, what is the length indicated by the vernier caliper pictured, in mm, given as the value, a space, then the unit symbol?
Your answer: 53.0 mm
